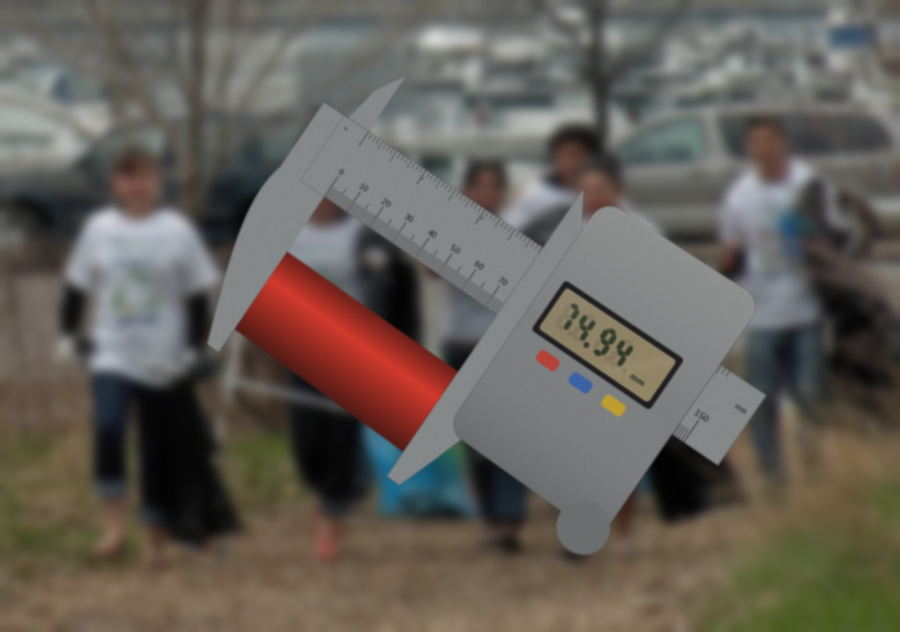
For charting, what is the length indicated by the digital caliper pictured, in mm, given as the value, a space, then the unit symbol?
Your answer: 74.94 mm
